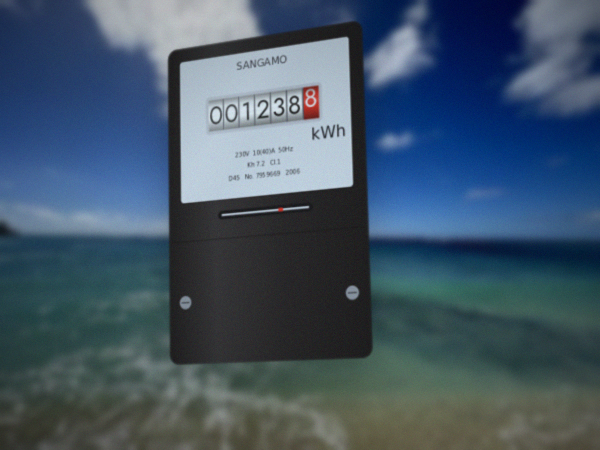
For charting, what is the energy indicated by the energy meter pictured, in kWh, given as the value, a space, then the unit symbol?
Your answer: 1238.8 kWh
